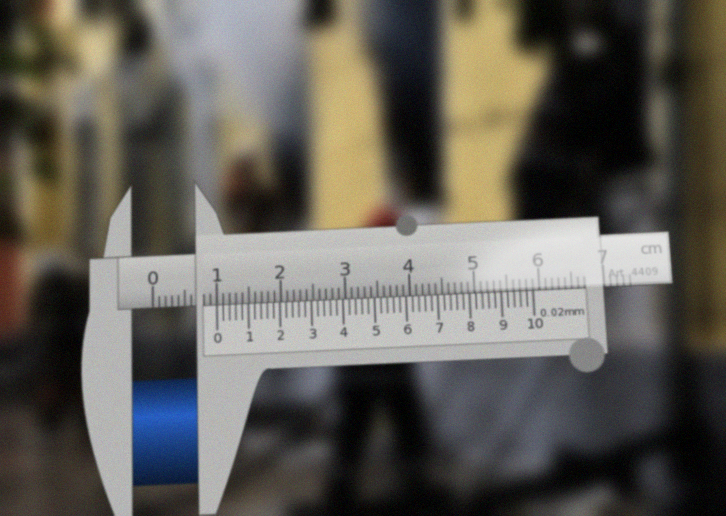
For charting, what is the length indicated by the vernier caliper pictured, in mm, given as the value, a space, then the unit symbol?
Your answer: 10.0 mm
